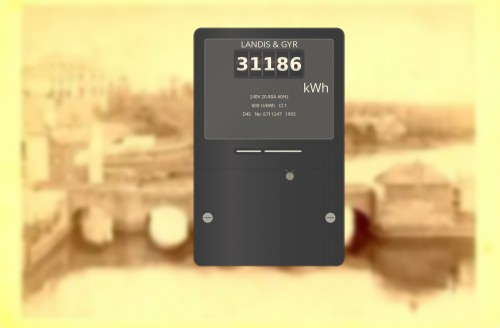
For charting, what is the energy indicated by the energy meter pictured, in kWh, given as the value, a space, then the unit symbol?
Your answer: 31186 kWh
